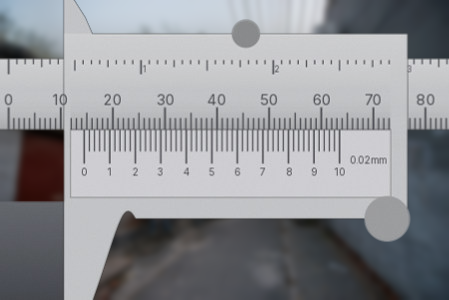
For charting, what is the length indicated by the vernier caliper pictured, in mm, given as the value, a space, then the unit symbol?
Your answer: 14.5 mm
